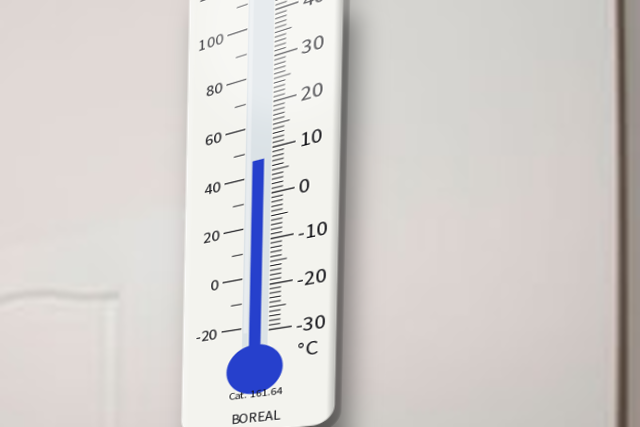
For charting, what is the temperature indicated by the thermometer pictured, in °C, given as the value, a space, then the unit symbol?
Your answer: 8 °C
